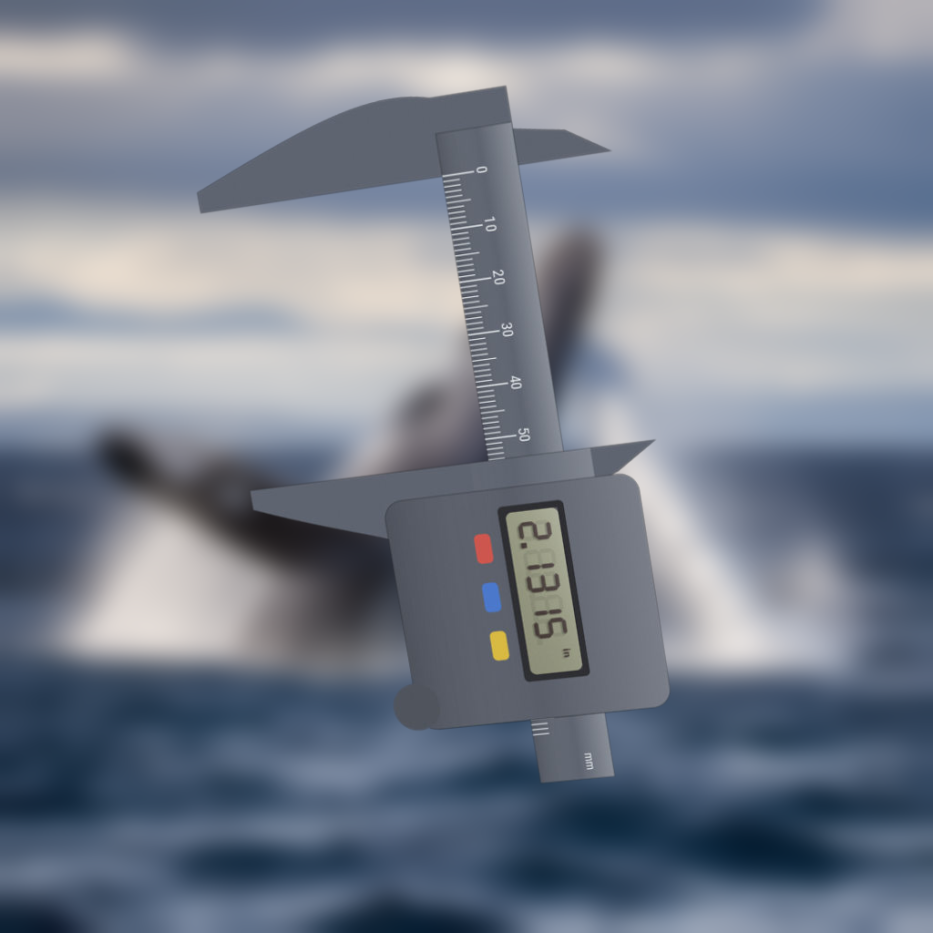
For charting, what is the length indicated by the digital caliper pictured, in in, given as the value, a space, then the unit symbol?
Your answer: 2.1315 in
